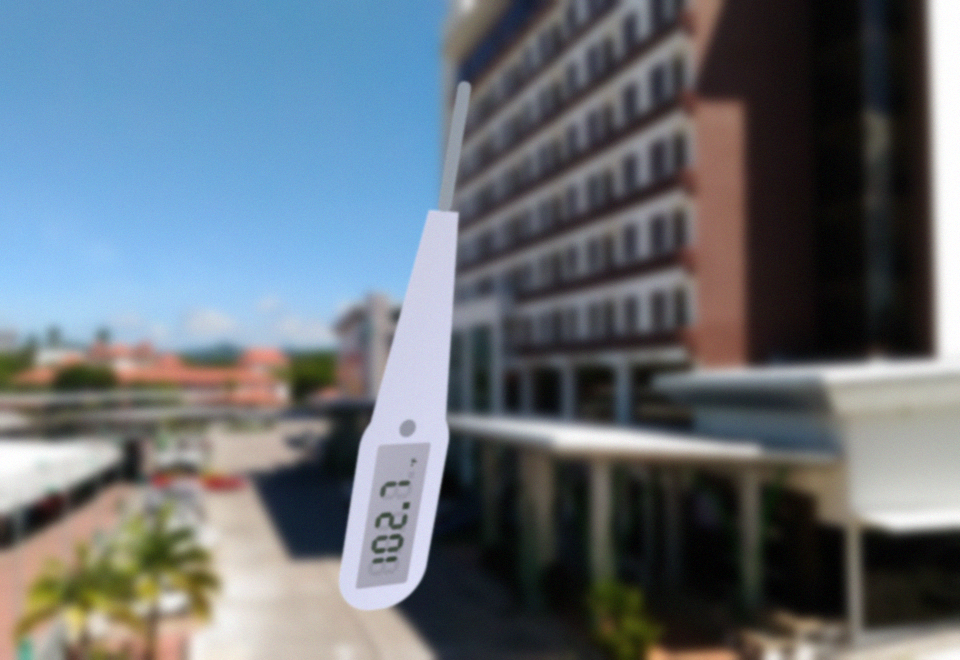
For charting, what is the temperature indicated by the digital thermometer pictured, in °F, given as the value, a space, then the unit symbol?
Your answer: 102.7 °F
